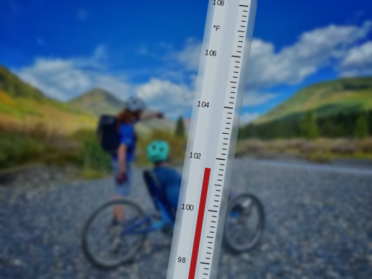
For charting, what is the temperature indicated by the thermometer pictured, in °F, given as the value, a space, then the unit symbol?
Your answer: 101.6 °F
